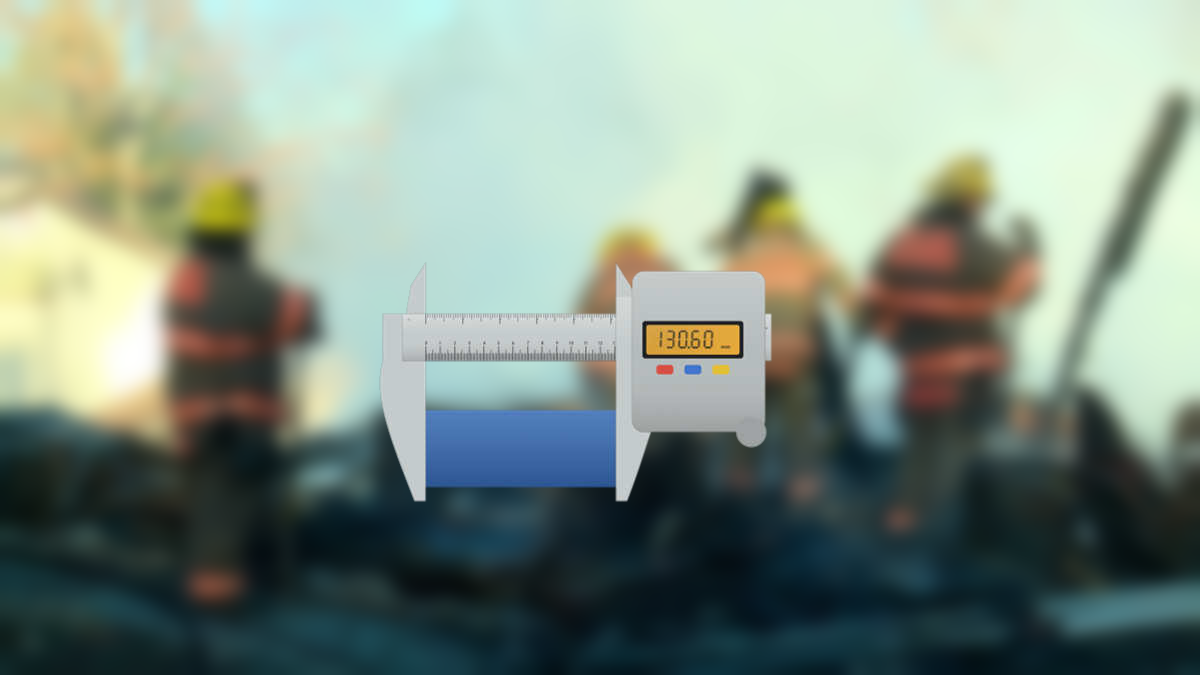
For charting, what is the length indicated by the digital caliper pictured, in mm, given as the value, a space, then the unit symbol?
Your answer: 130.60 mm
